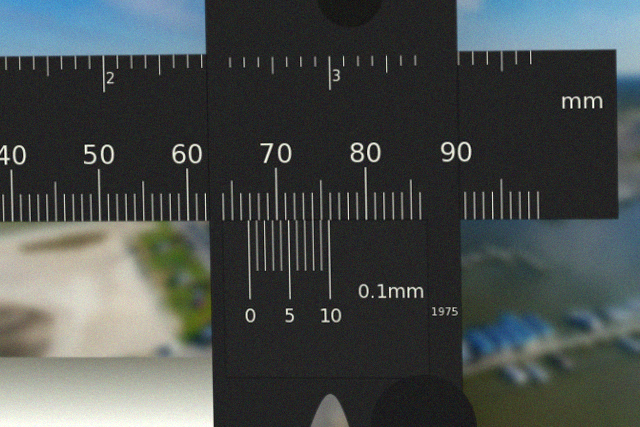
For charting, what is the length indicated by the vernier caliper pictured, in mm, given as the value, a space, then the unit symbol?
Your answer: 66.8 mm
